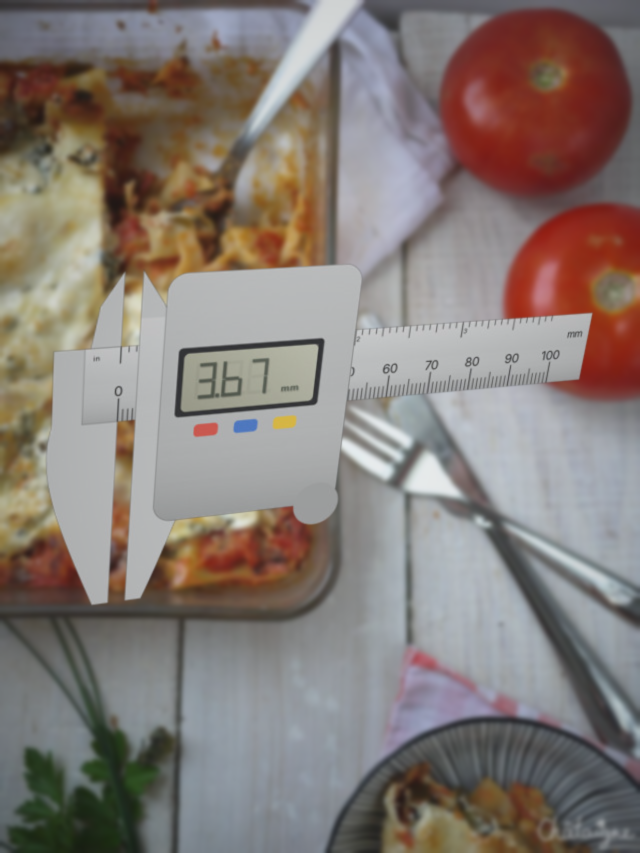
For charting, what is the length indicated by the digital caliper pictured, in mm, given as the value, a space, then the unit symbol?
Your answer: 3.67 mm
